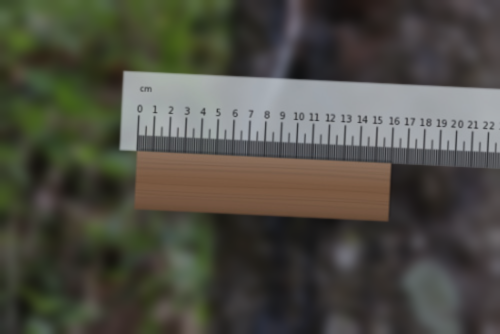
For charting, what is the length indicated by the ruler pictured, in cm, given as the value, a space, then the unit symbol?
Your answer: 16 cm
